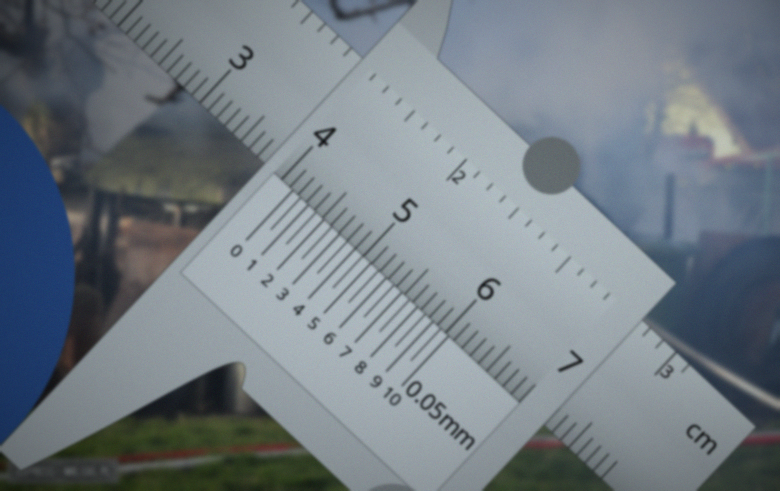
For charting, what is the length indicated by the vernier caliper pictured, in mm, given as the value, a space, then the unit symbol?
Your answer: 41.4 mm
